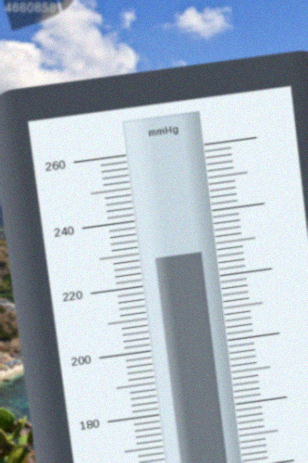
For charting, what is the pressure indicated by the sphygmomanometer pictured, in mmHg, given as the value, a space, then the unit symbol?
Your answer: 228 mmHg
